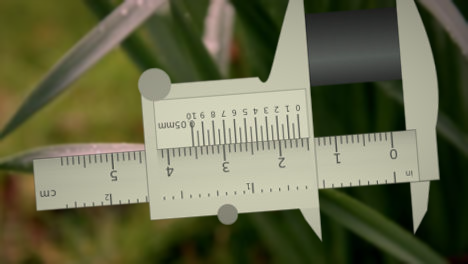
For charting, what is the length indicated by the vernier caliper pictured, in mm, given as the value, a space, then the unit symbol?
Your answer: 16.4 mm
